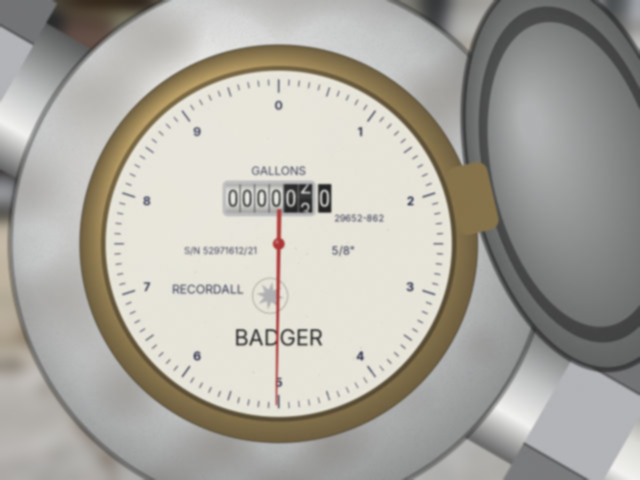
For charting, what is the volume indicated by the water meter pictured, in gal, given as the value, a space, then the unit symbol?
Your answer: 25.0 gal
